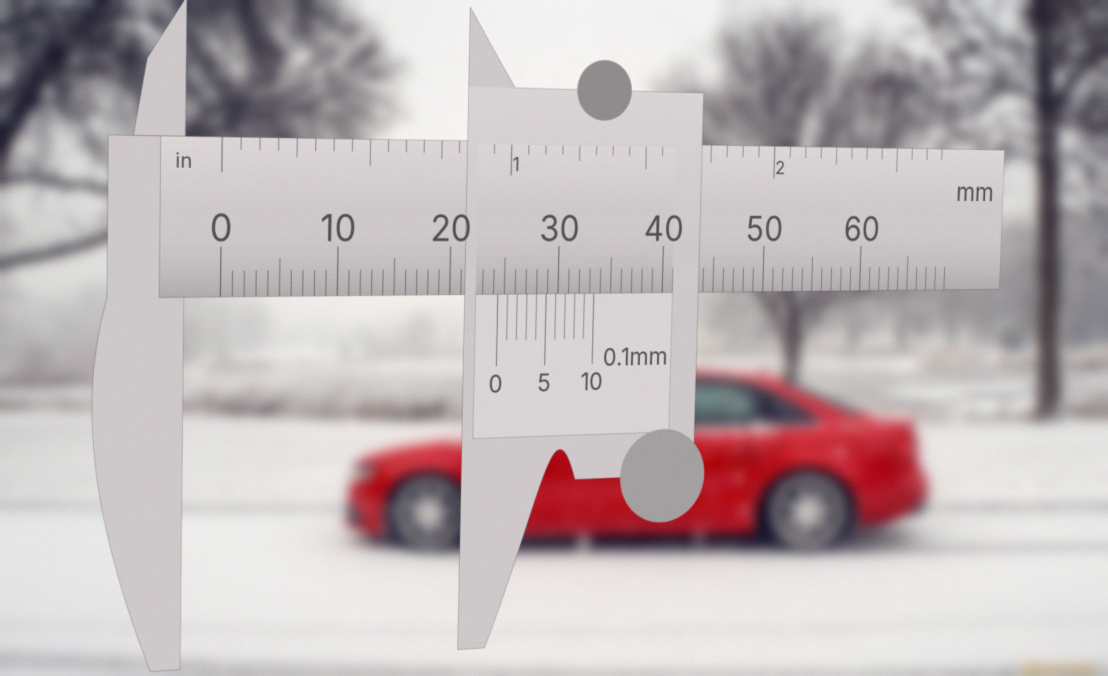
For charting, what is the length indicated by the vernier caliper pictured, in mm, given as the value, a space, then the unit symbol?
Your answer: 24.4 mm
